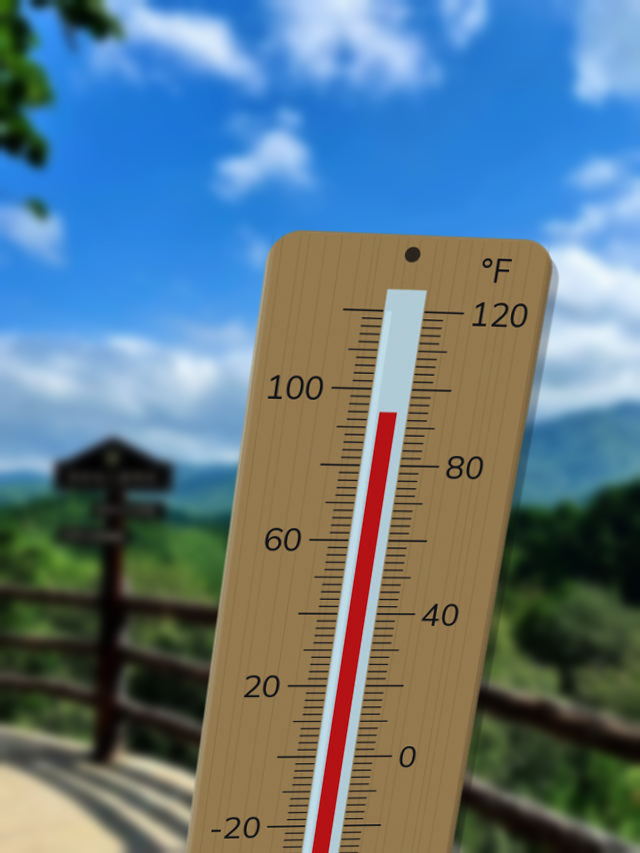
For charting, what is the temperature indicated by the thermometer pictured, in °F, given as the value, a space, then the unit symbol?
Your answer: 94 °F
